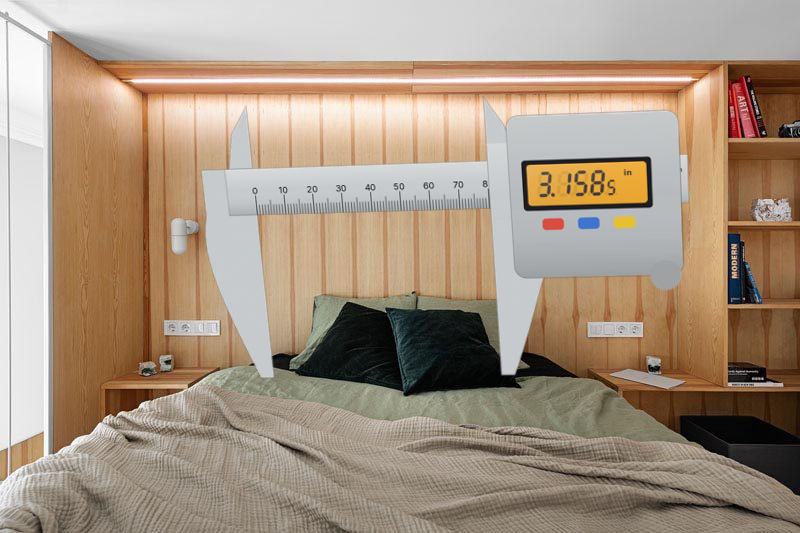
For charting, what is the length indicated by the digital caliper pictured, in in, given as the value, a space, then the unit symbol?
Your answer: 3.1585 in
